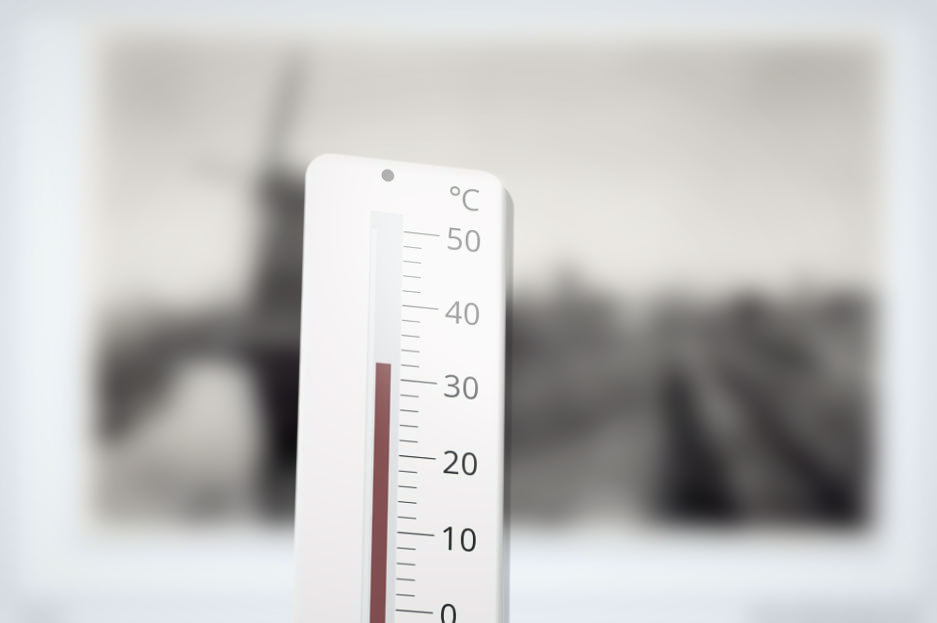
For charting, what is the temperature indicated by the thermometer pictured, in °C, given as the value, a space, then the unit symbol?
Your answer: 32 °C
